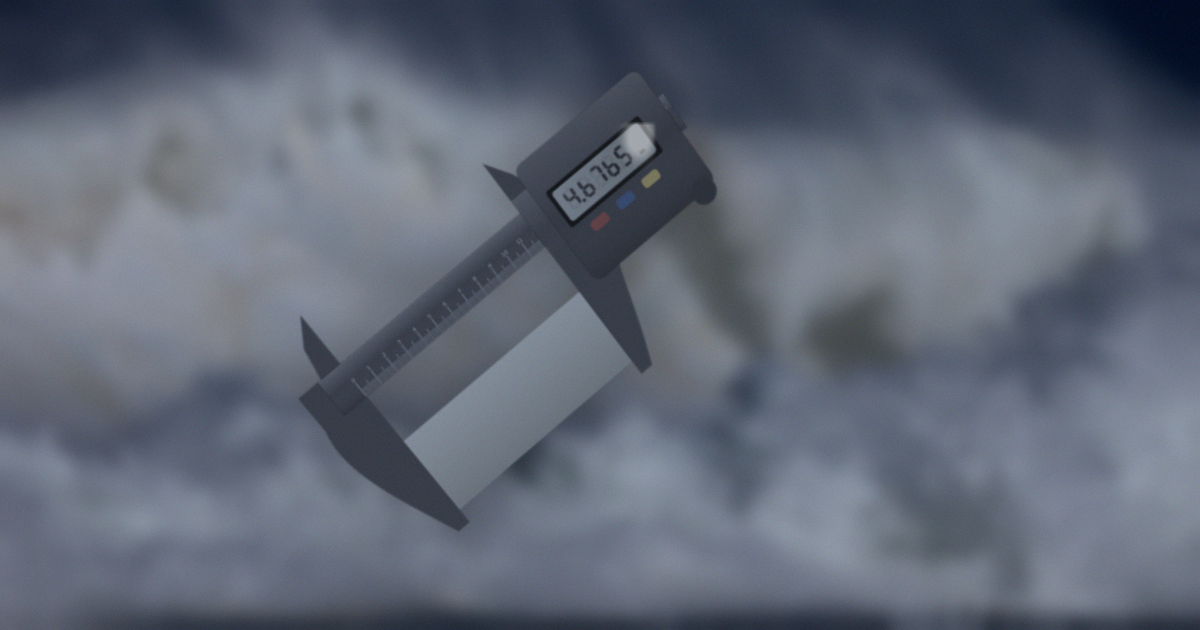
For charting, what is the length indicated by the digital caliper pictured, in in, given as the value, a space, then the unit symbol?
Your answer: 4.6765 in
